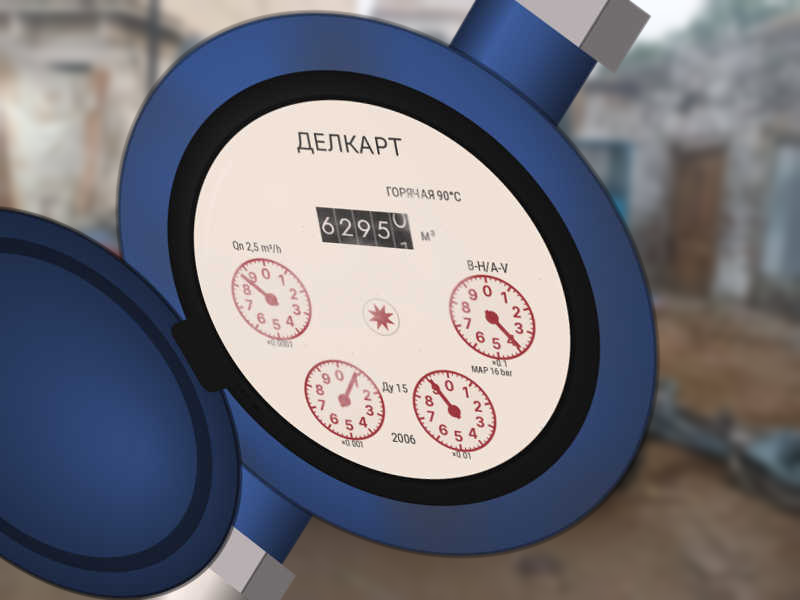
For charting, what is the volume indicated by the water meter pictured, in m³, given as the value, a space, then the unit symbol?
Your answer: 62950.3908 m³
